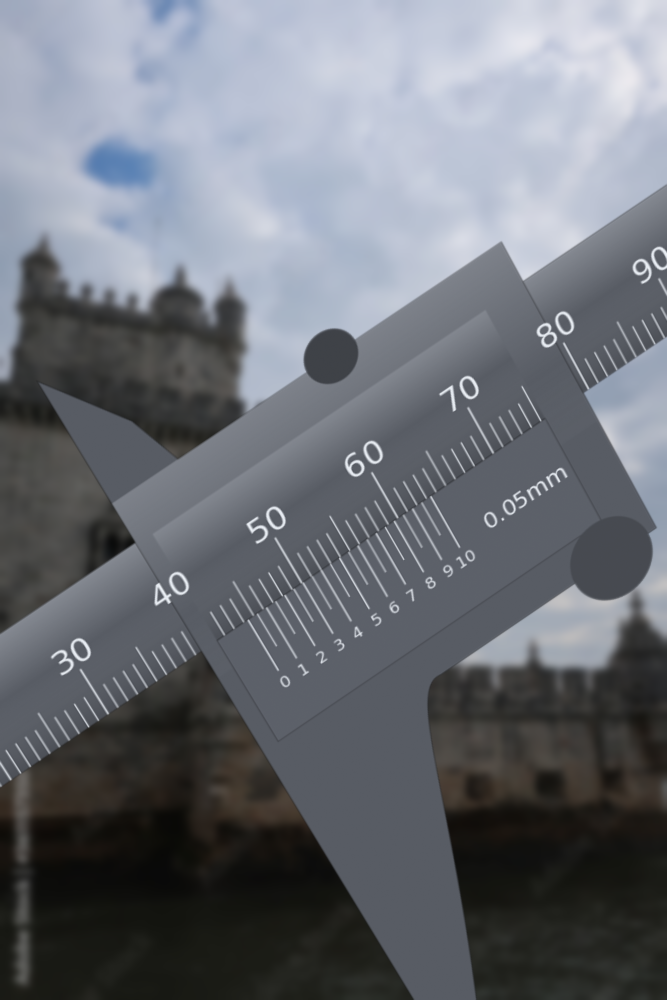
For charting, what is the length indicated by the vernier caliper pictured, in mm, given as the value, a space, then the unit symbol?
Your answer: 44.4 mm
